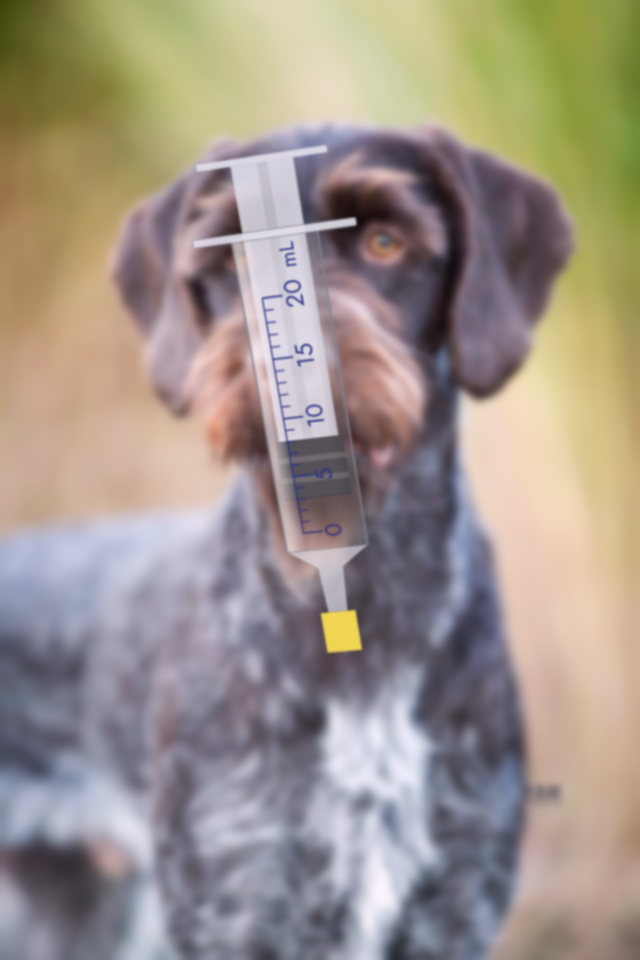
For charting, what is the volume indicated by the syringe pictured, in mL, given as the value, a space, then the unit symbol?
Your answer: 3 mL
